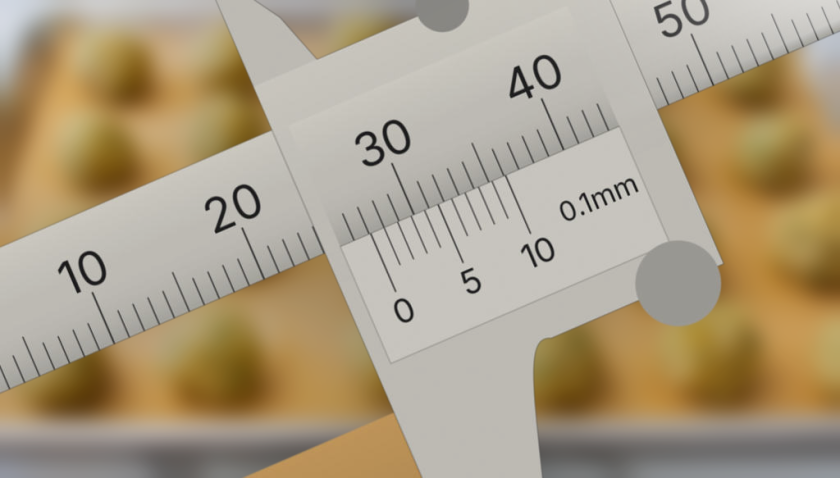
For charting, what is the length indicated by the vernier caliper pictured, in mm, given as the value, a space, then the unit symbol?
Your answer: 27.1 mm
